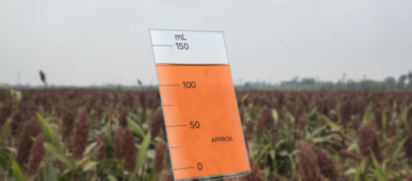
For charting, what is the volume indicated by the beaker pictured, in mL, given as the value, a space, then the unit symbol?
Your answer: 125 mL
